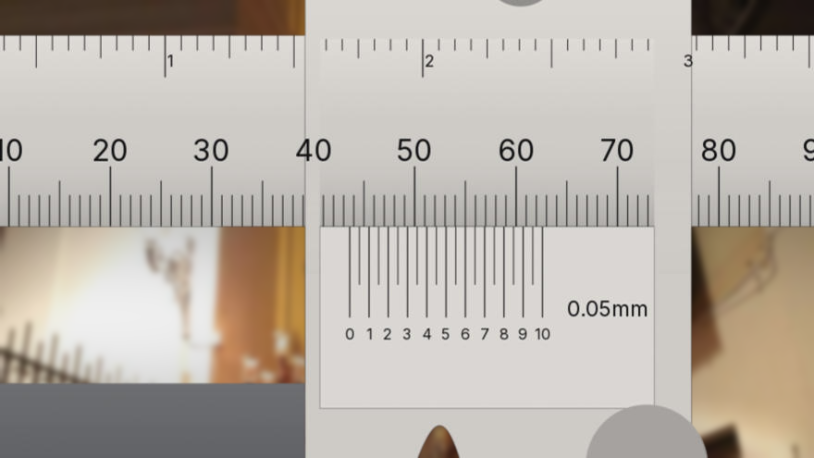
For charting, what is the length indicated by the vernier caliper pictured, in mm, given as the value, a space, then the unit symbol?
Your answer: 43.6 mm
